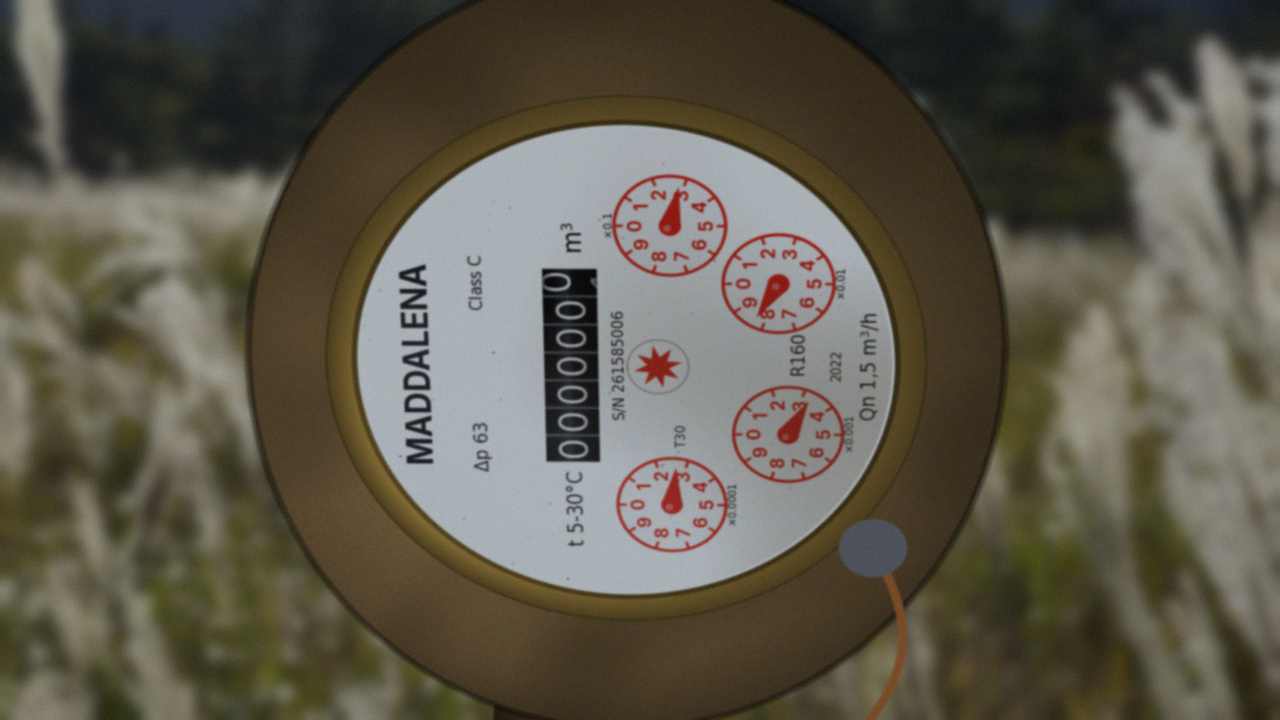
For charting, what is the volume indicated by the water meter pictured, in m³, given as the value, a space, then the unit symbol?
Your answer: 0.2832 m³
